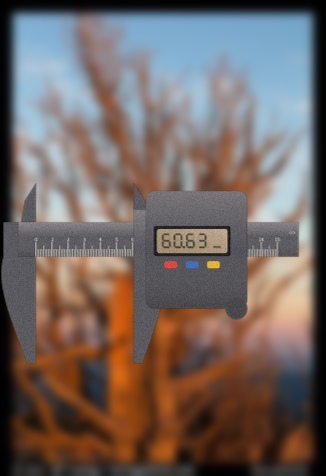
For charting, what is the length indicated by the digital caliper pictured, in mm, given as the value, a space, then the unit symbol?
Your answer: 60.63 mm
